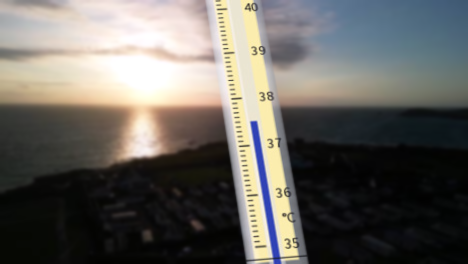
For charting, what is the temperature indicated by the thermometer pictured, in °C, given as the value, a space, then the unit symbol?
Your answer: 37.5 °C
